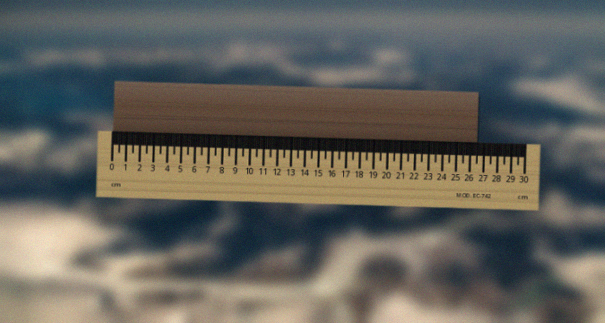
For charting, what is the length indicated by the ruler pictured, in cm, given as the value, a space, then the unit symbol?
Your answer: 26.5 cm
